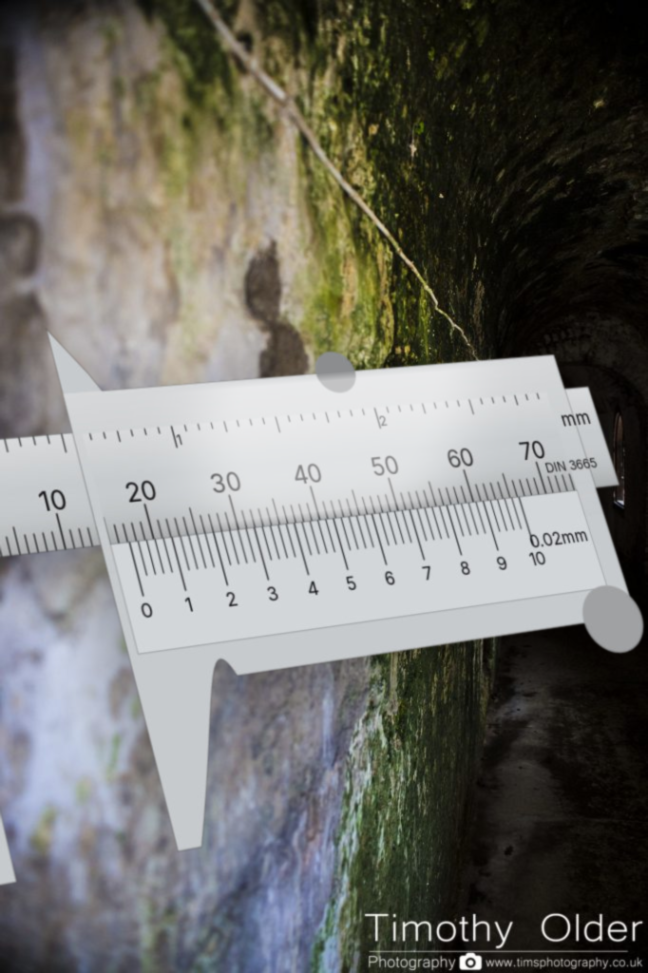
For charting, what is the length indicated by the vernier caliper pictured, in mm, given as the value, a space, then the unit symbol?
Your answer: 17.2 mm
